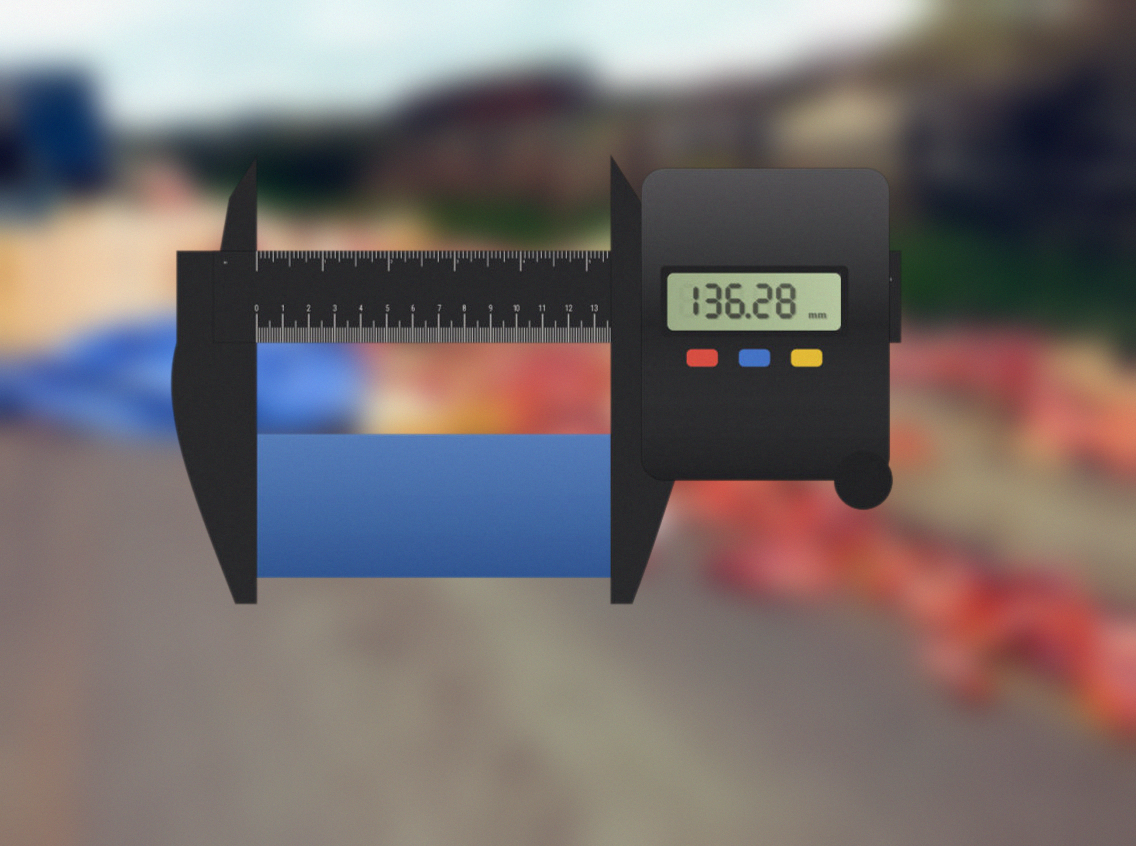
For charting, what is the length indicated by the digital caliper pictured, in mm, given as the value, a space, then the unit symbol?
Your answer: 136.28 mm
